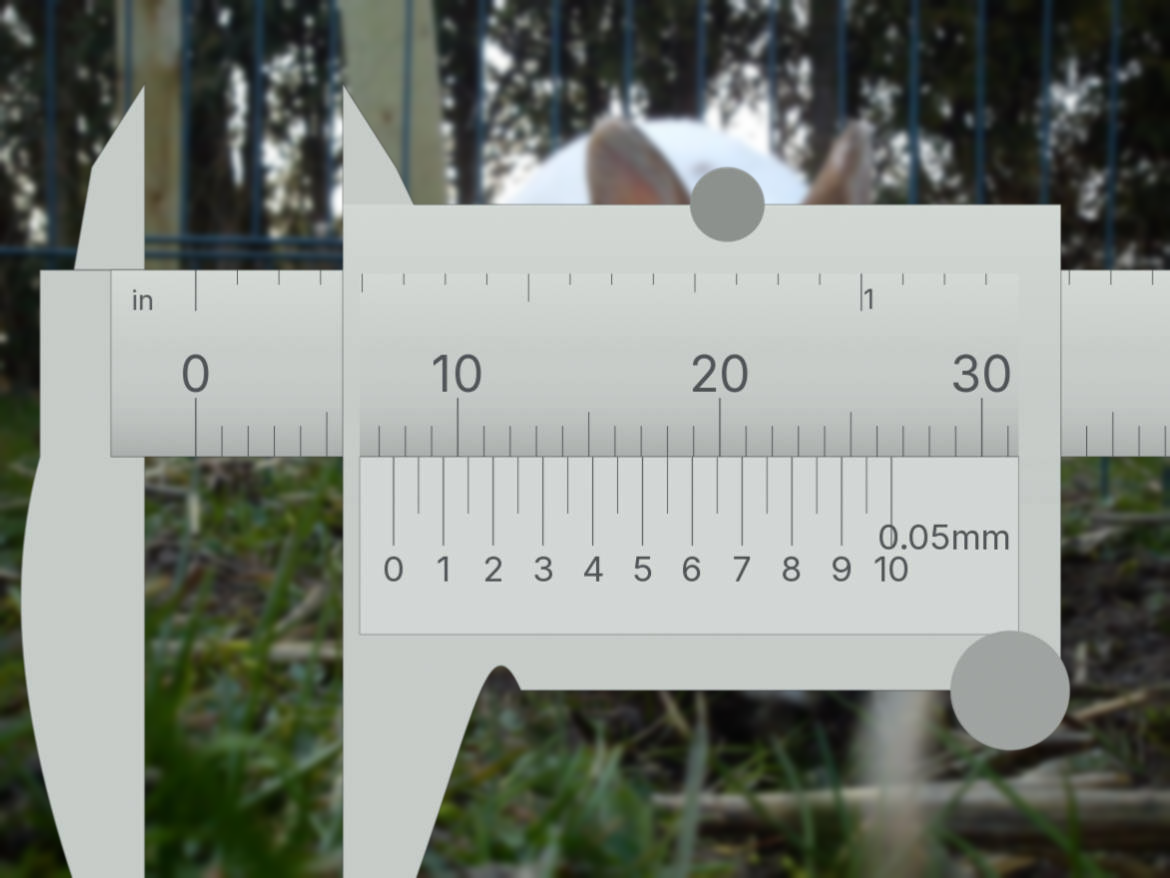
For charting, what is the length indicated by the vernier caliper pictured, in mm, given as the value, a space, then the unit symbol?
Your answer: 7.55 mm
